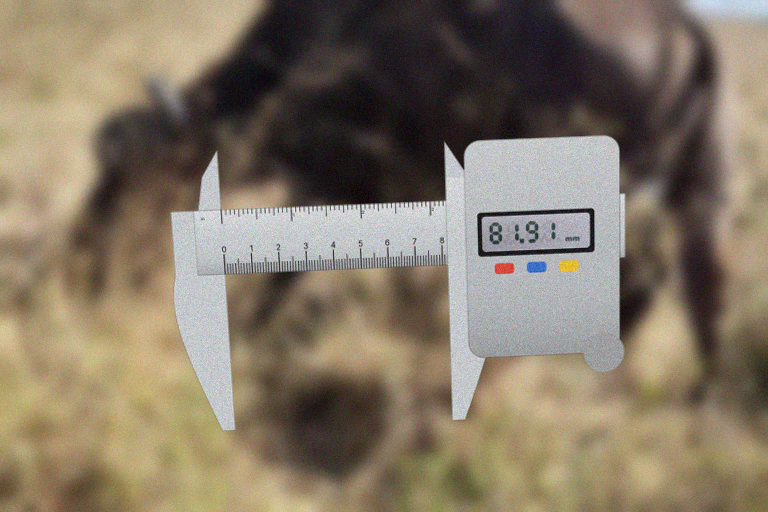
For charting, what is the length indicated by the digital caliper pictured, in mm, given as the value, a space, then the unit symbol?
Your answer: 81.91 mm
